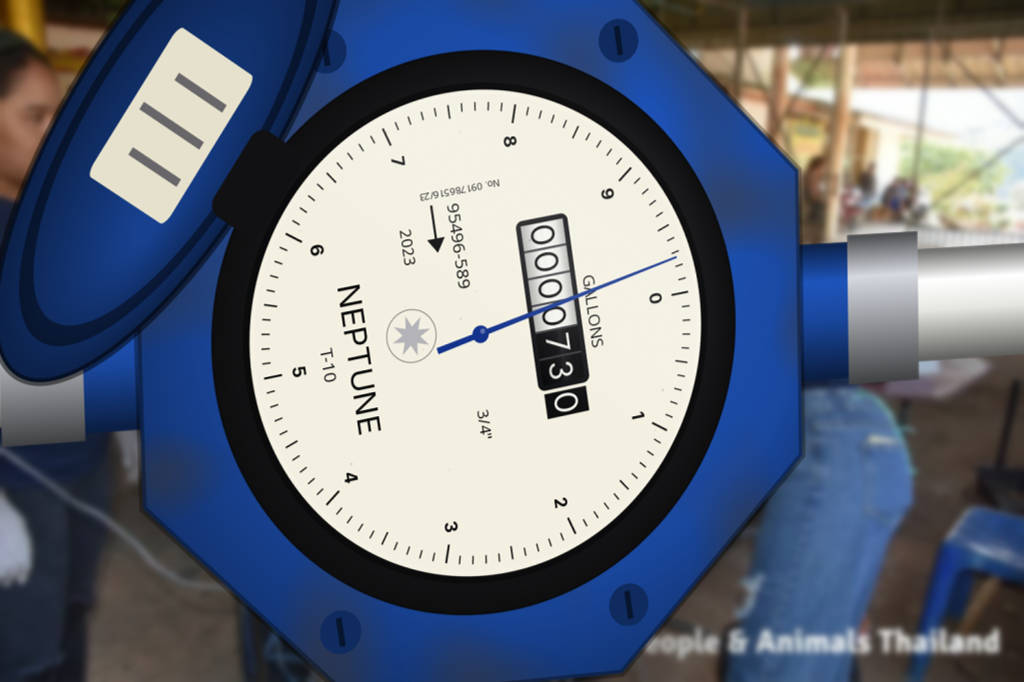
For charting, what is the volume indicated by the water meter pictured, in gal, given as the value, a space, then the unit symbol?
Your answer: 729.7 gal
